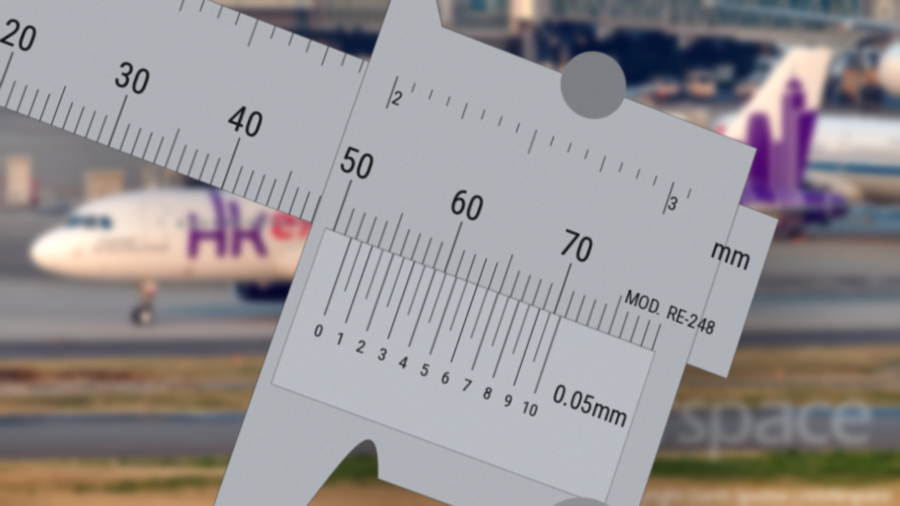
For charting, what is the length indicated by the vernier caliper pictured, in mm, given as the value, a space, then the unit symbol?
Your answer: 51.6 mm
